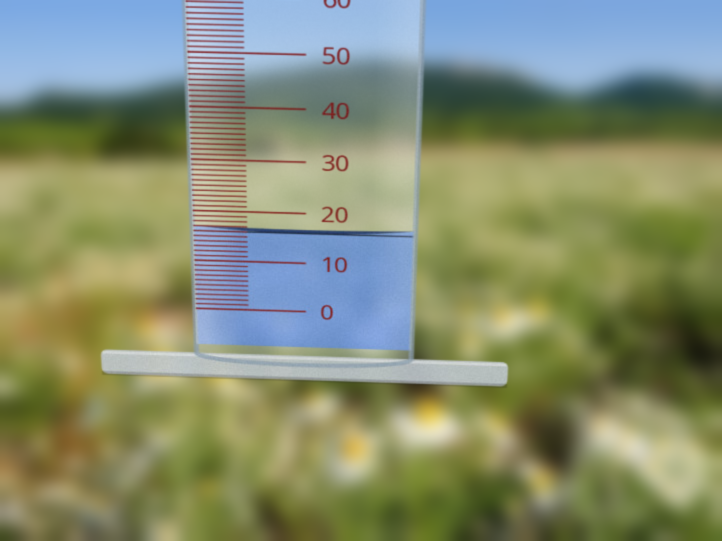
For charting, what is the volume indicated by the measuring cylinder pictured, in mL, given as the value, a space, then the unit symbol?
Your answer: 16 mL
